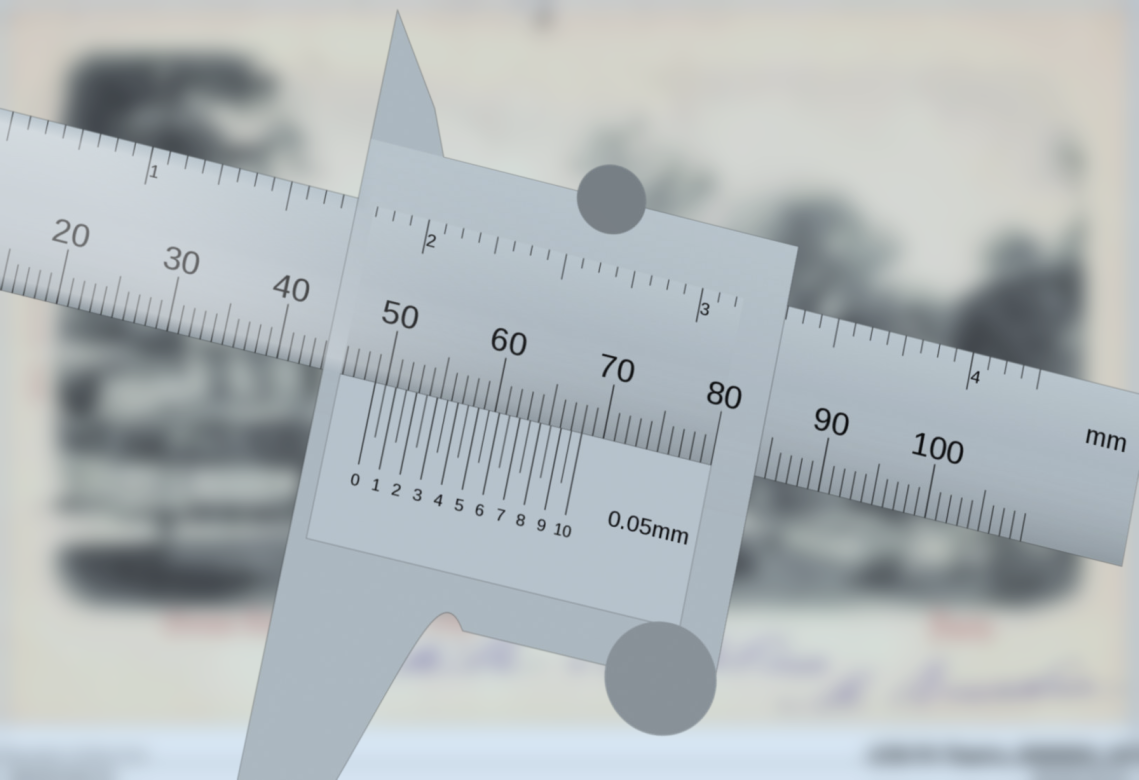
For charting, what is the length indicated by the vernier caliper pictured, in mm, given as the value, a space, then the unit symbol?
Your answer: 49.0 mm
